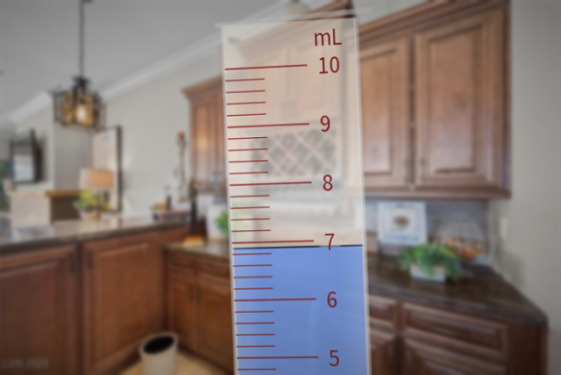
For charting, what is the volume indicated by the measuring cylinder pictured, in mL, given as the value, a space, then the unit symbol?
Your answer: 6.9 mL
